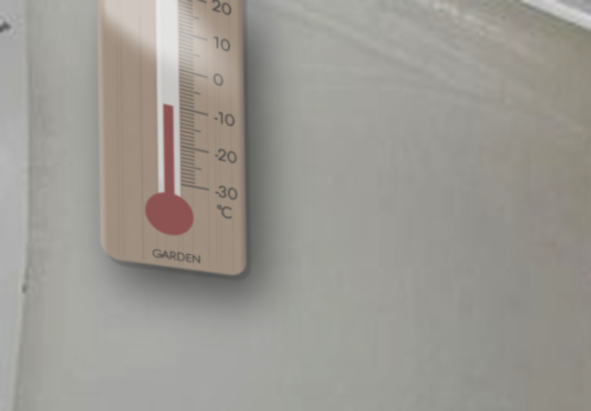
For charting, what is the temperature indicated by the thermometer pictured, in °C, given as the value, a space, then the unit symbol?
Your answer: -10 °C
